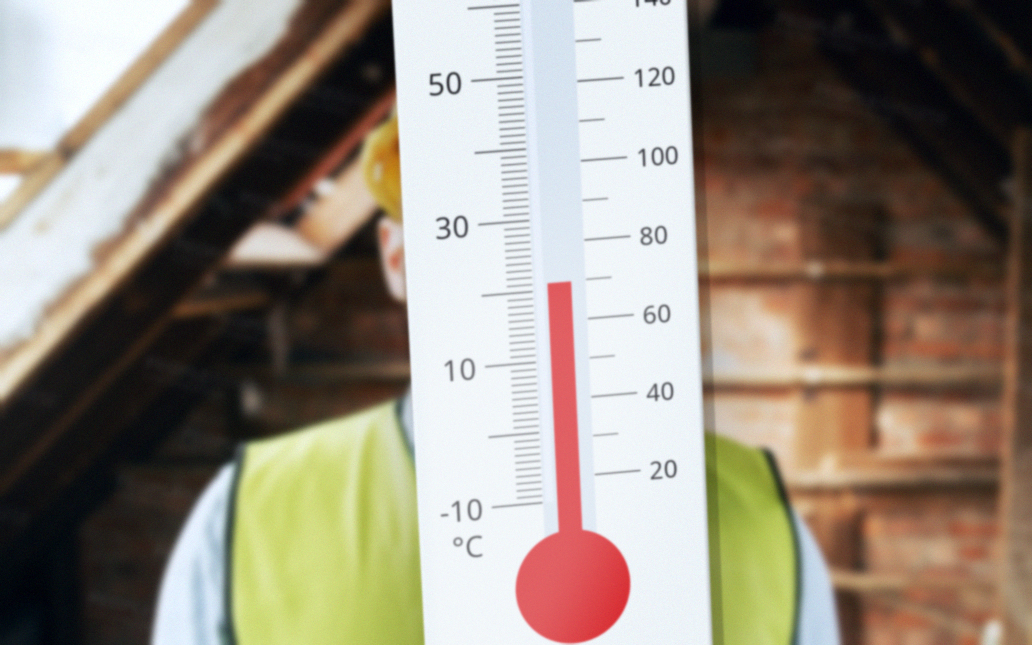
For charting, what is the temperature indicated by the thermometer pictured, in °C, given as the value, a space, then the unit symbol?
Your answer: 21 °C
